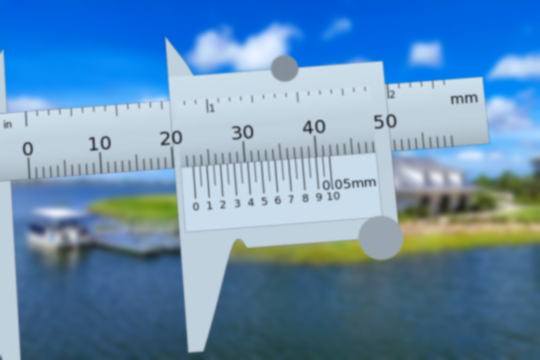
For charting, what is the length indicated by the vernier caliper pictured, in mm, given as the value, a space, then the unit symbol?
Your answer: 22.8 mm
